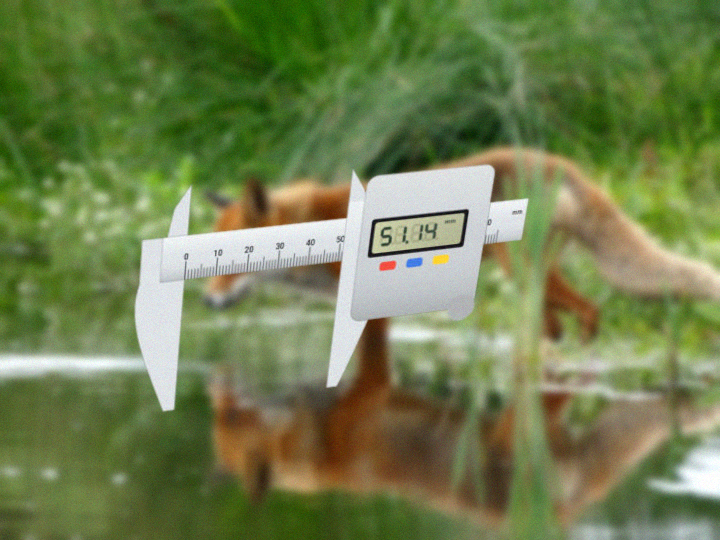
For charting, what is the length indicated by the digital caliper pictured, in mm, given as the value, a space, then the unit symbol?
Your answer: 51.14 mm
